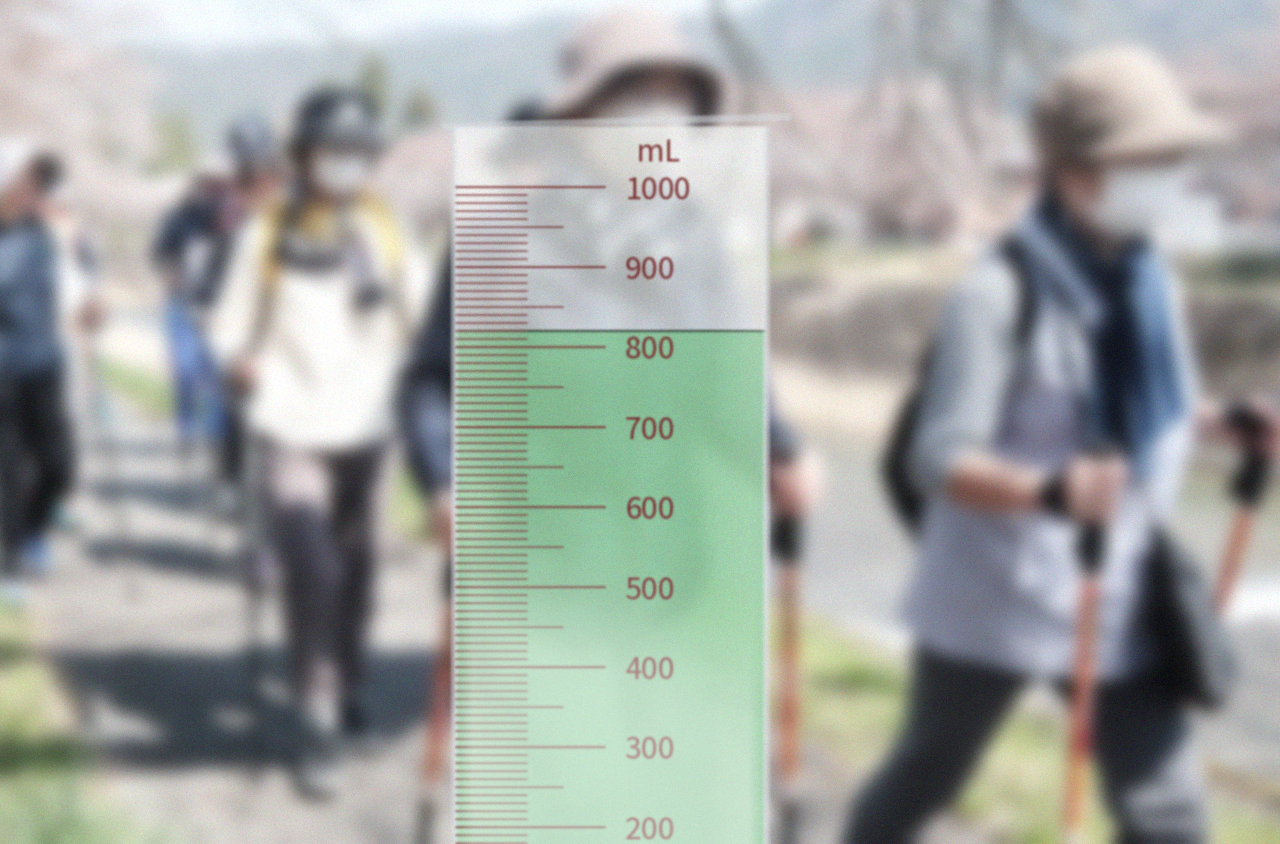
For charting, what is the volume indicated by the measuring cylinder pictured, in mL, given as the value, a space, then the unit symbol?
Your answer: 820 mL
